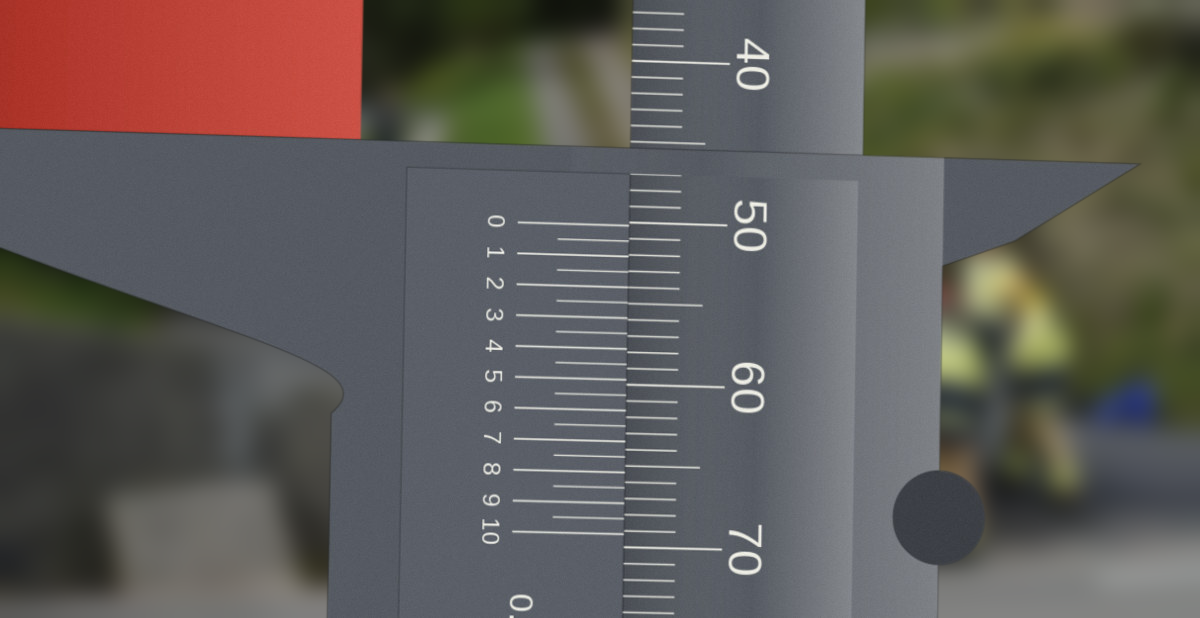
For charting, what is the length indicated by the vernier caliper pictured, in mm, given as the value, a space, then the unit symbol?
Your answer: 50.2 mm
